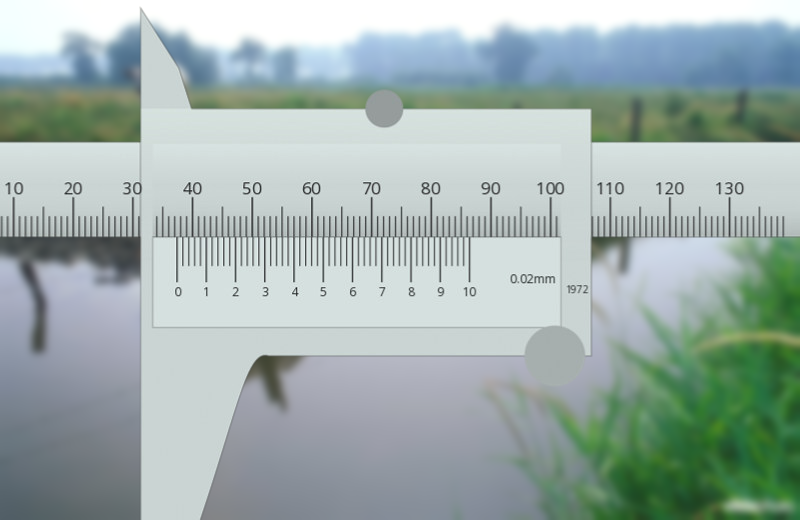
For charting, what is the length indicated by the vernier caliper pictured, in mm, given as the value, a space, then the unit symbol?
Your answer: 37.4 mm
